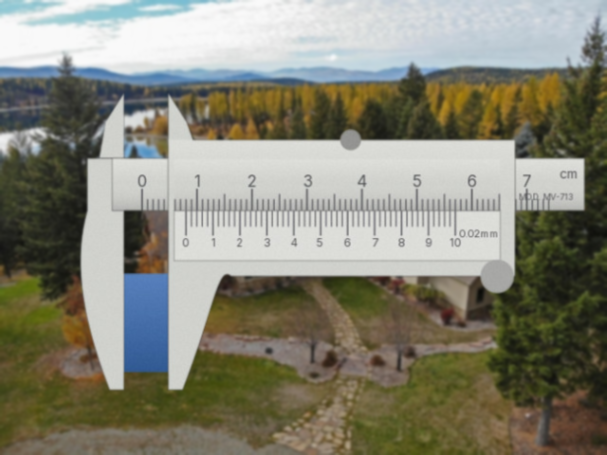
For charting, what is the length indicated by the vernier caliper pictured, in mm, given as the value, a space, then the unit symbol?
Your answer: 8.0 mm
